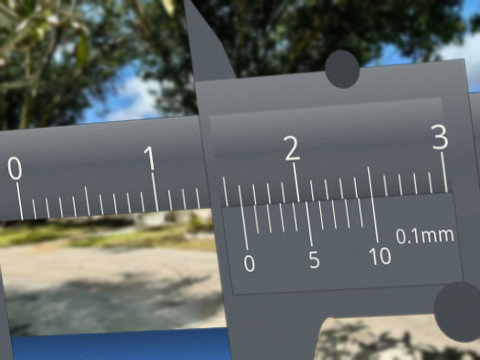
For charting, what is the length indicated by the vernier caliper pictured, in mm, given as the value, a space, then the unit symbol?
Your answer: 16.0 mm
